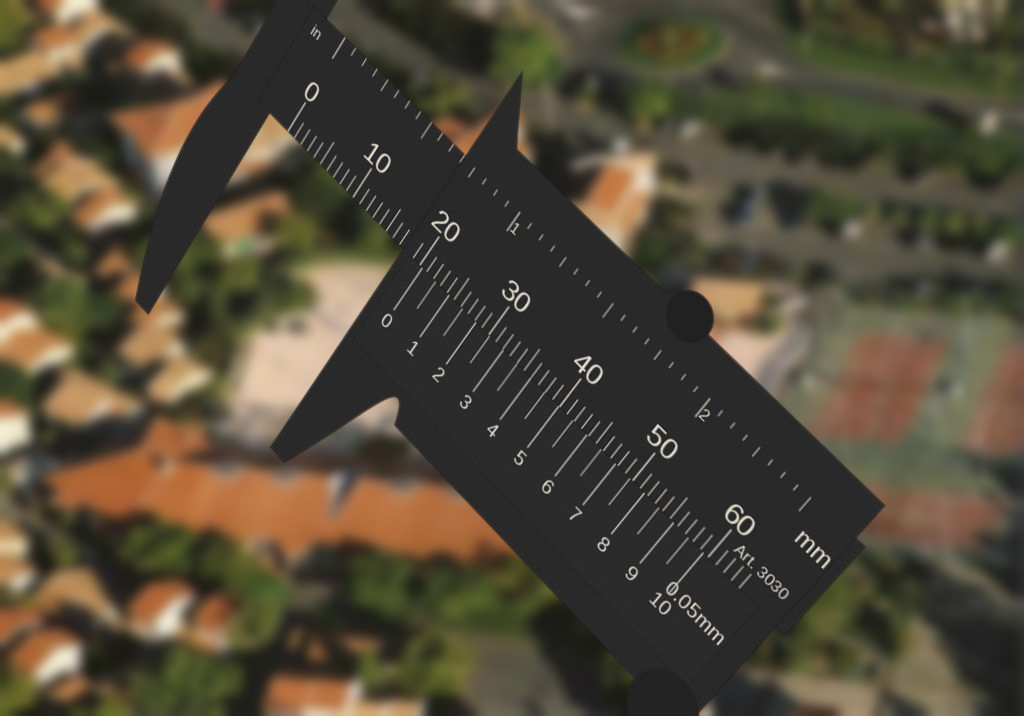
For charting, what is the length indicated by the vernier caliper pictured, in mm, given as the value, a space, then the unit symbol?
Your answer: 20.4 mm
